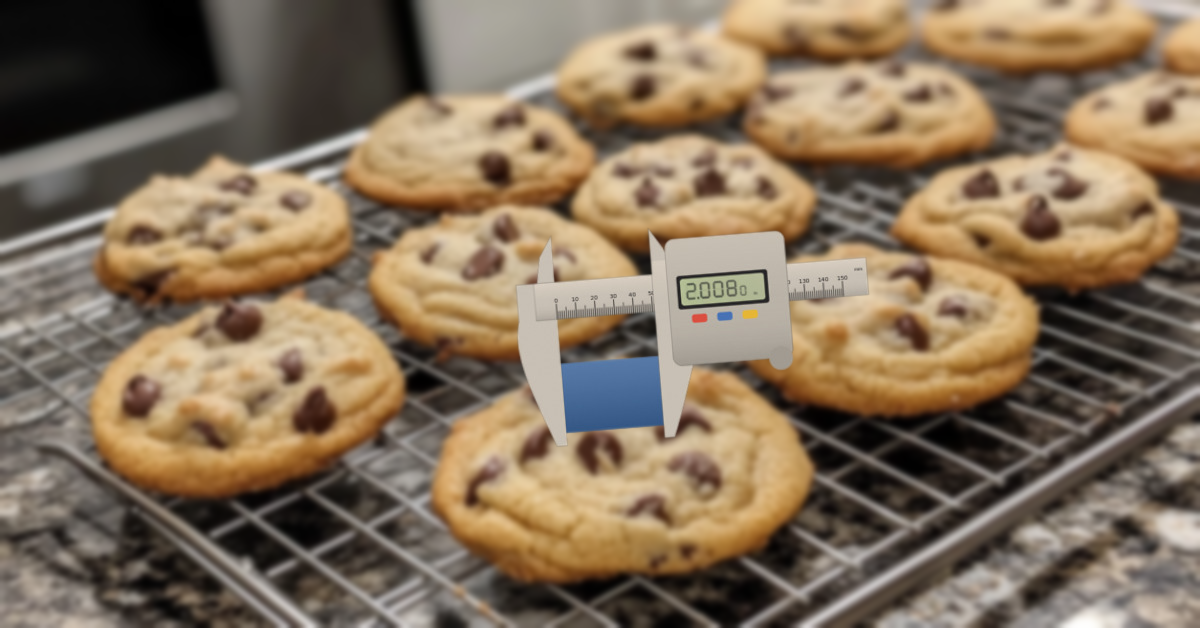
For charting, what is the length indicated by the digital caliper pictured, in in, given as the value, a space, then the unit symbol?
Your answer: 2.0080 in
